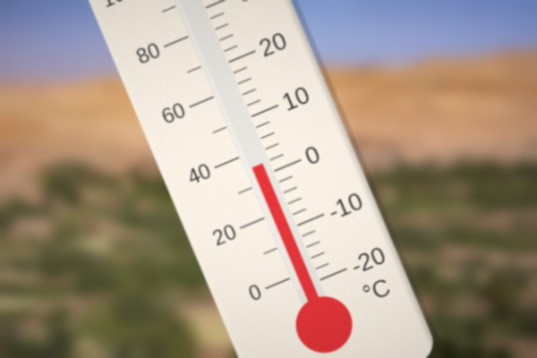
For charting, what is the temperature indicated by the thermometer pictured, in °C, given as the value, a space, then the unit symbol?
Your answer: 2 °C
